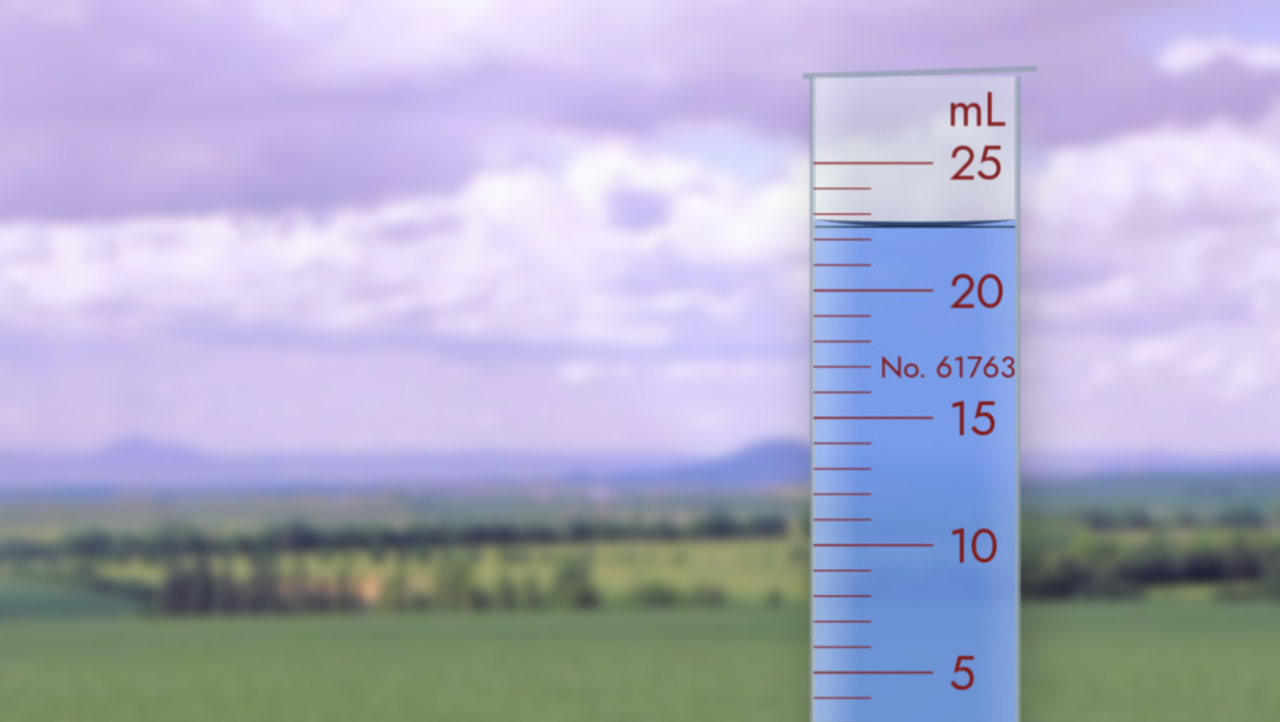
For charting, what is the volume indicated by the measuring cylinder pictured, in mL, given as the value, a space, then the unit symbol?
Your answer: 22.5 mL
